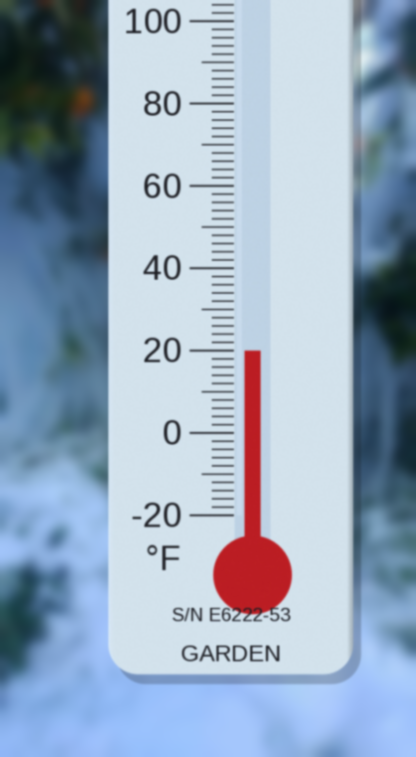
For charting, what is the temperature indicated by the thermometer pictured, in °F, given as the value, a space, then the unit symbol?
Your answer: 20 °F
